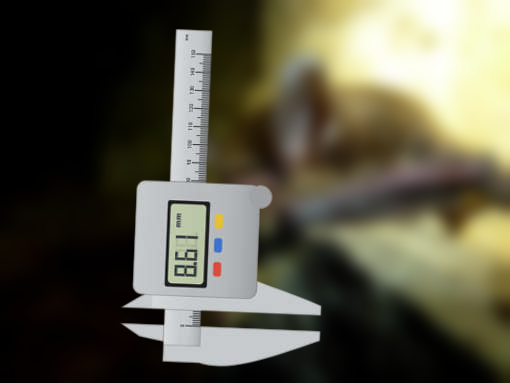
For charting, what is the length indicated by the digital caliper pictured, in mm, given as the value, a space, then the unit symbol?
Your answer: 8.61 mm
